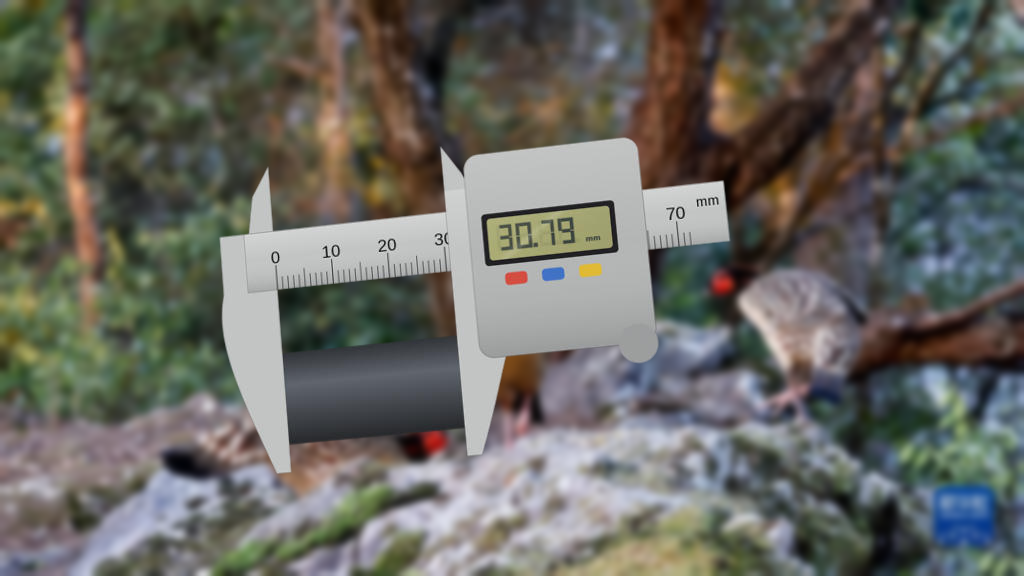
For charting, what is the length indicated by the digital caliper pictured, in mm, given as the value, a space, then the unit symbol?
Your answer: 30.79 mm
